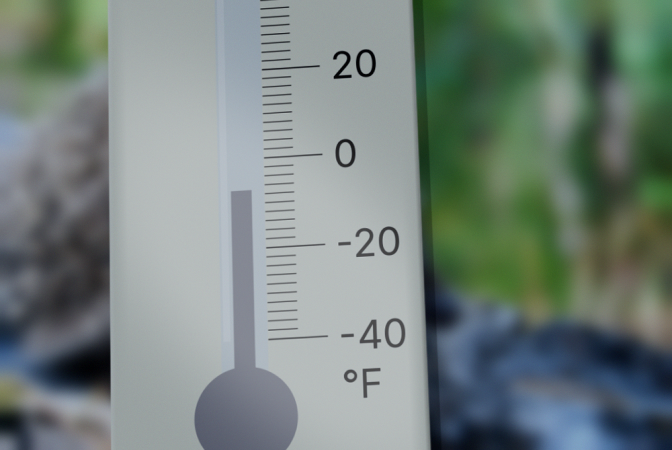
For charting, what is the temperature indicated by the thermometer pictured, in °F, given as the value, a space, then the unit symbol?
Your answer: -7 °F
